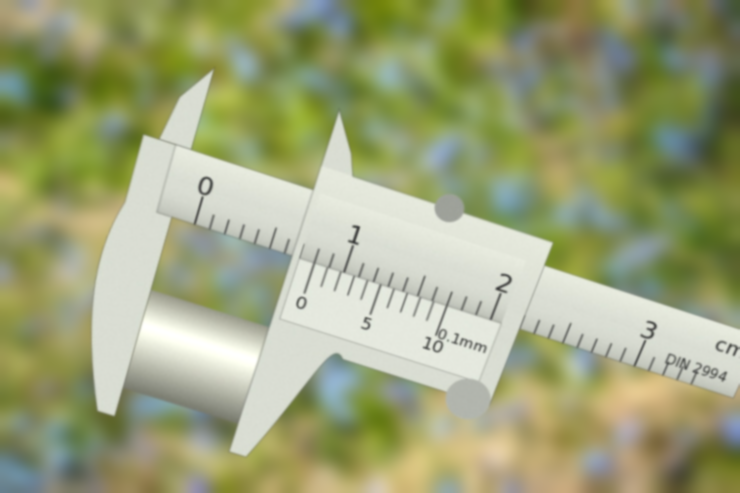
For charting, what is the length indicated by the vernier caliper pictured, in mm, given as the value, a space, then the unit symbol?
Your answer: 8.0 mm
